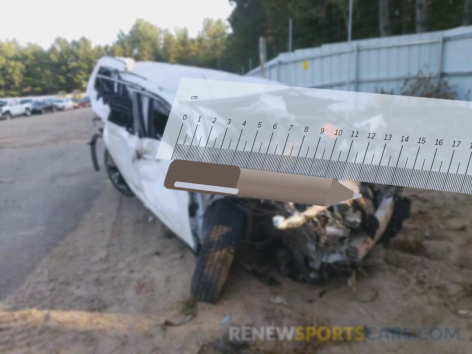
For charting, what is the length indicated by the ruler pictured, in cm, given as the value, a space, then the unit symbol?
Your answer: 12.5 cm
